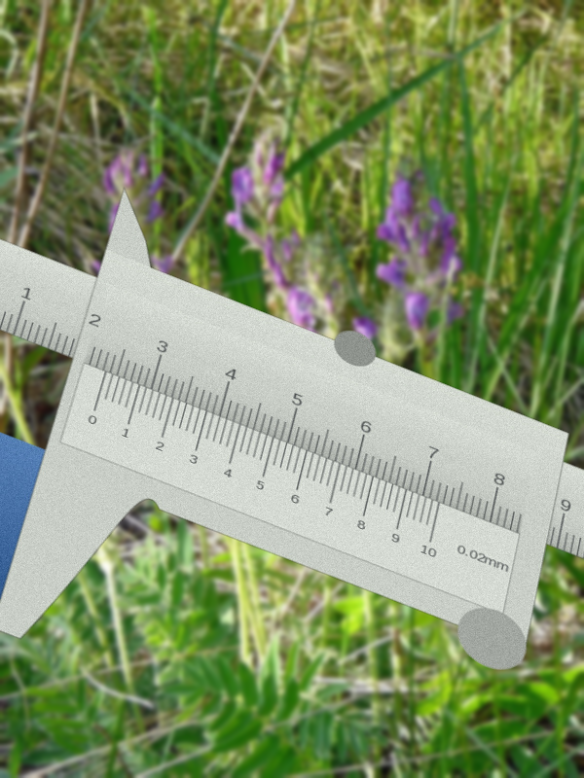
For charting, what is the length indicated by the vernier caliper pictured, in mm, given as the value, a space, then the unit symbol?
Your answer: 23.4 mm
